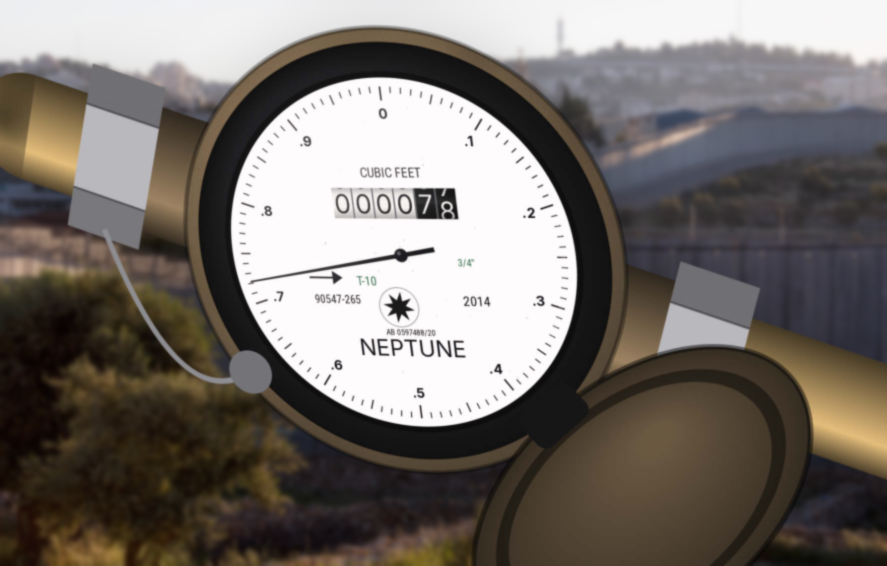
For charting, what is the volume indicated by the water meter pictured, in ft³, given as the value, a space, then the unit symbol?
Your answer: 77.72 ft³
